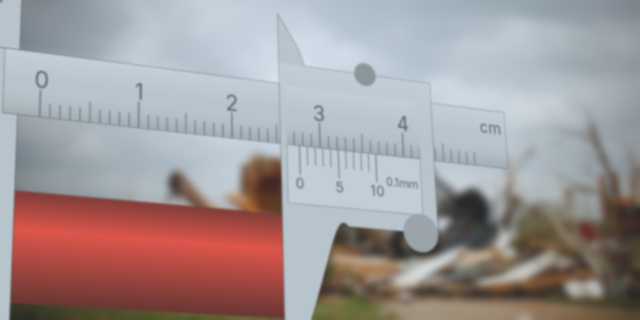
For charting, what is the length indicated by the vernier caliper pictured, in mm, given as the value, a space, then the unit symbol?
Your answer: 27.6 mm
